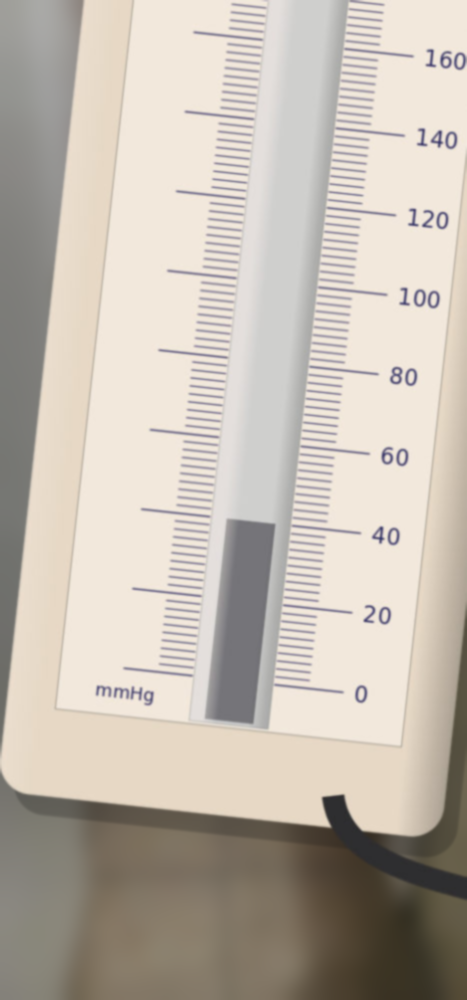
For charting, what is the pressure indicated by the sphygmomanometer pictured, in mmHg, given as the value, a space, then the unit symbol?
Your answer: 40 mmHg
